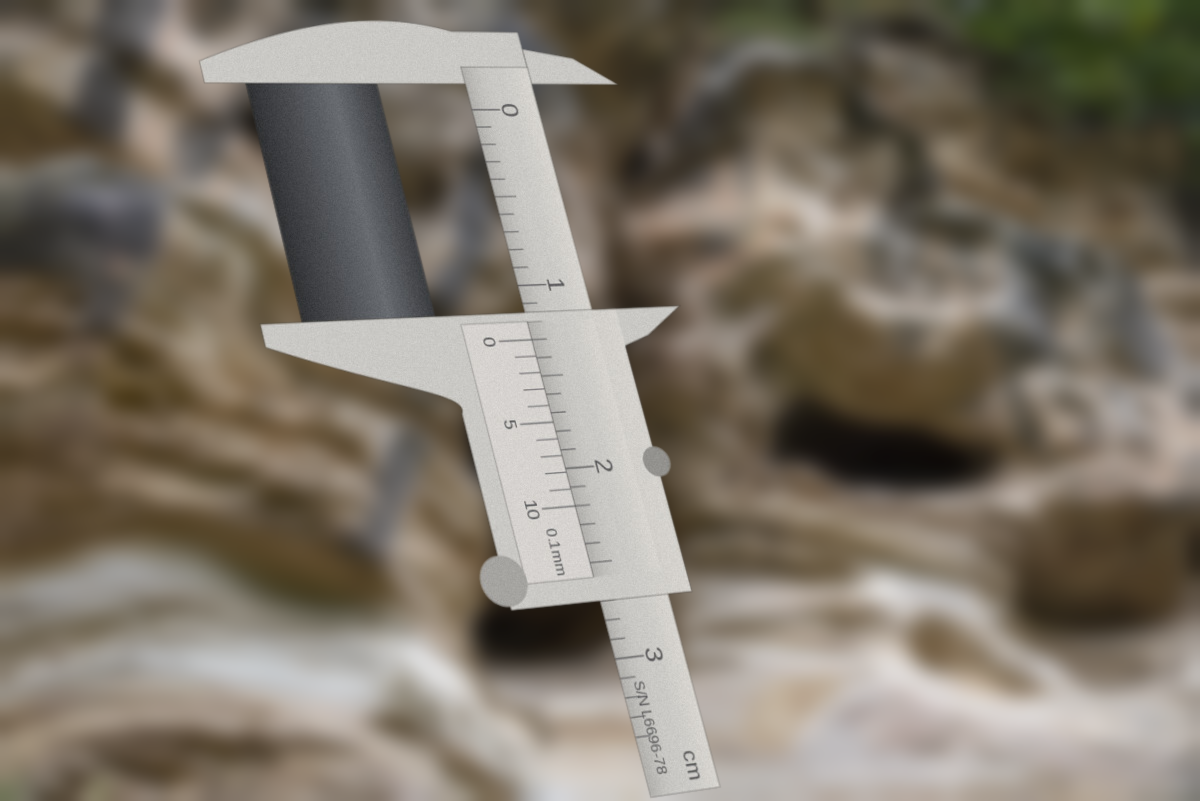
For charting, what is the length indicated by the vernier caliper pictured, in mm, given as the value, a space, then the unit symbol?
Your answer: 13.0 mm
